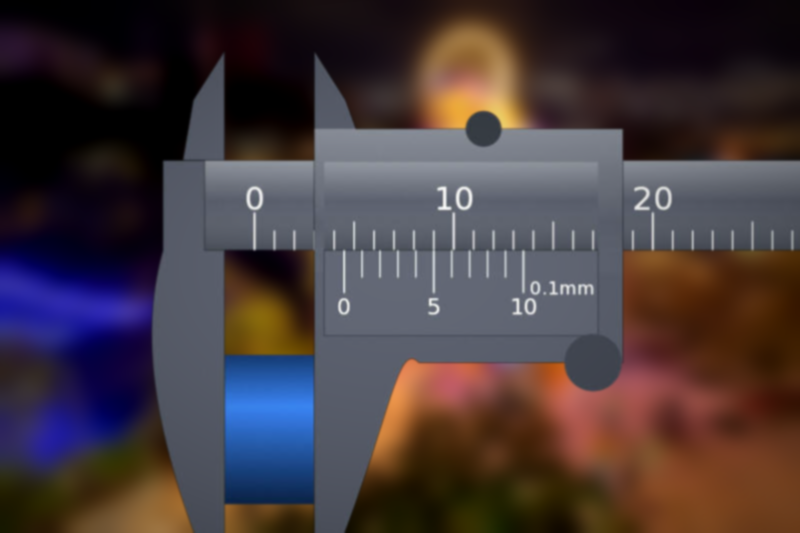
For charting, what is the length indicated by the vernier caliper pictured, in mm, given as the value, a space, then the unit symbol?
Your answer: 4.5 mm
